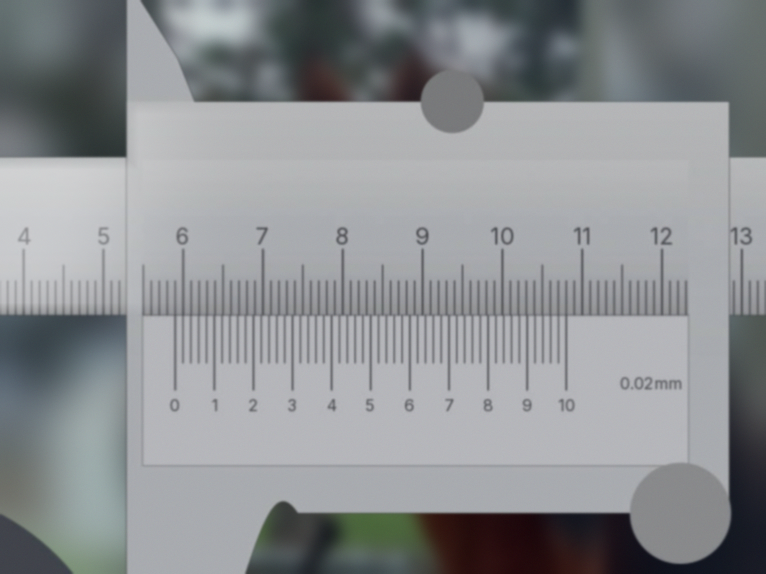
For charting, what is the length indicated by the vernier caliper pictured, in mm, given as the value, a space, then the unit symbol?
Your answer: 59.0 mm
